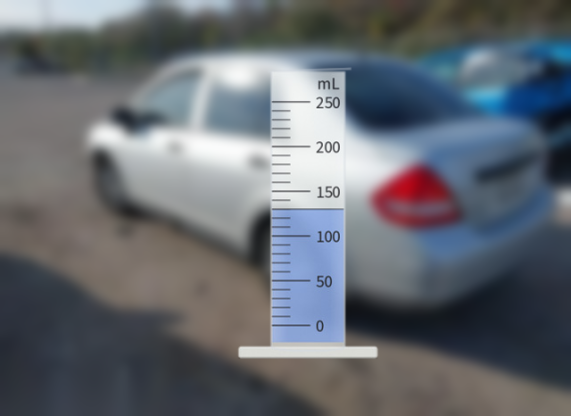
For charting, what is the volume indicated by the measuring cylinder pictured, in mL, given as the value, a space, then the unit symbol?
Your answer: 130 mL
